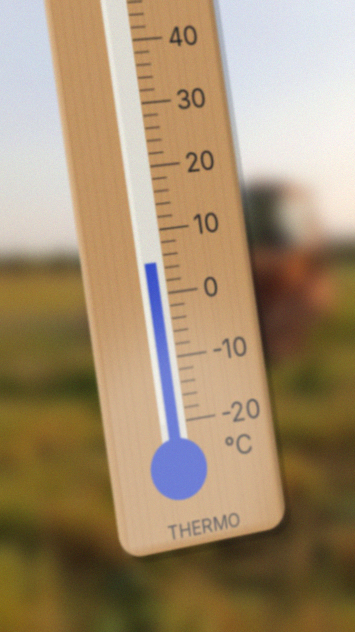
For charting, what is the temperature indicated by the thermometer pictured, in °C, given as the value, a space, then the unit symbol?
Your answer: 5 °C
